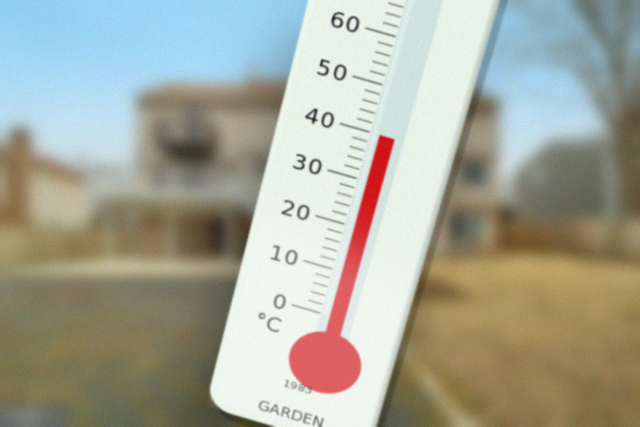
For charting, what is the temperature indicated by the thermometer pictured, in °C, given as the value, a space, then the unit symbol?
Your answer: 40 °C
